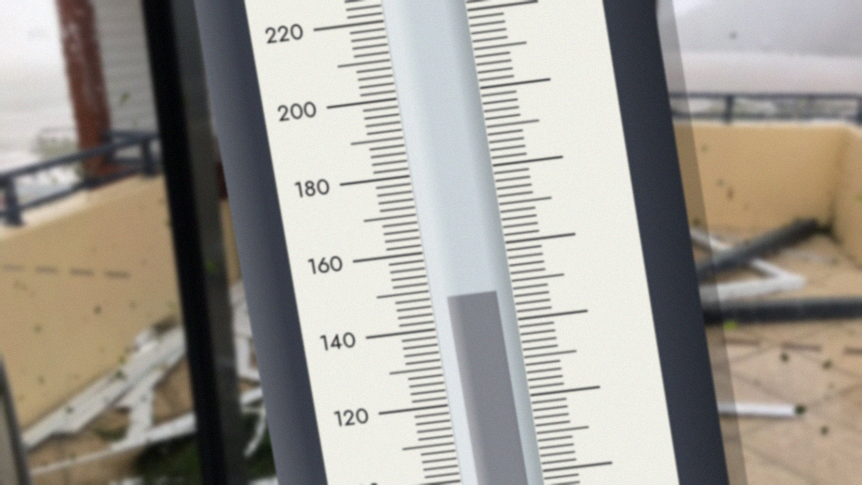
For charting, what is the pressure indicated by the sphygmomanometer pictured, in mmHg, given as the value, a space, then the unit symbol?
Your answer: 148 mmHg
